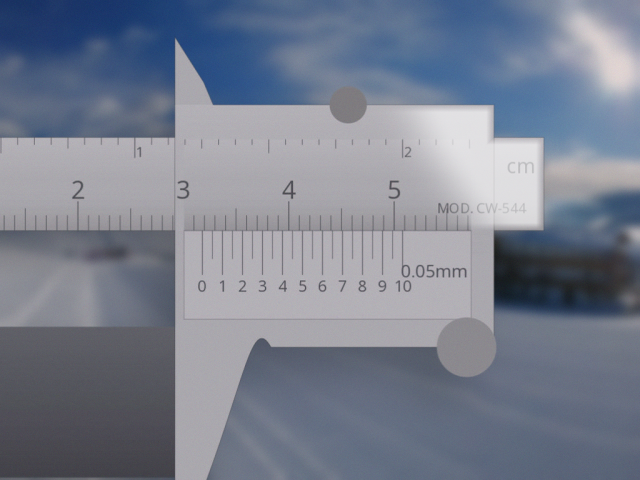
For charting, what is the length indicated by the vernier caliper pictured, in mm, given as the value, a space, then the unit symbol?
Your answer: 31.8 mm
